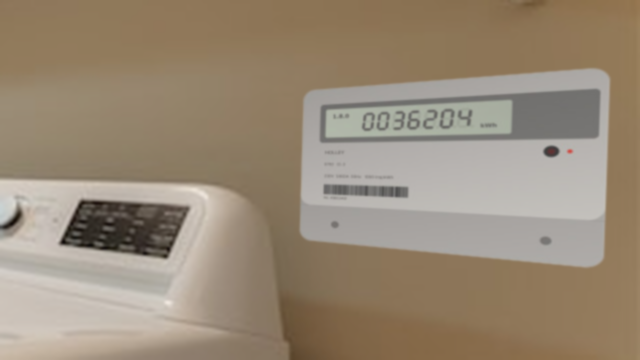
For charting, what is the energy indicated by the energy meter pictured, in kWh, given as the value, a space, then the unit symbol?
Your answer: 36204 kWh
